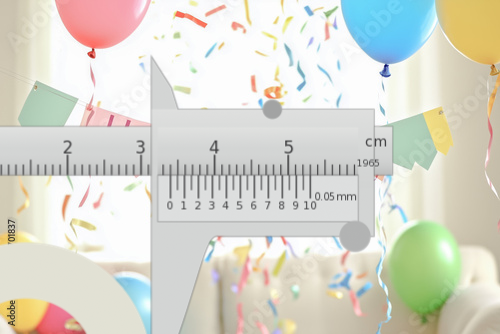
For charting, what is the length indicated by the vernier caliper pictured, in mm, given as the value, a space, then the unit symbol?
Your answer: 34.0 mm
